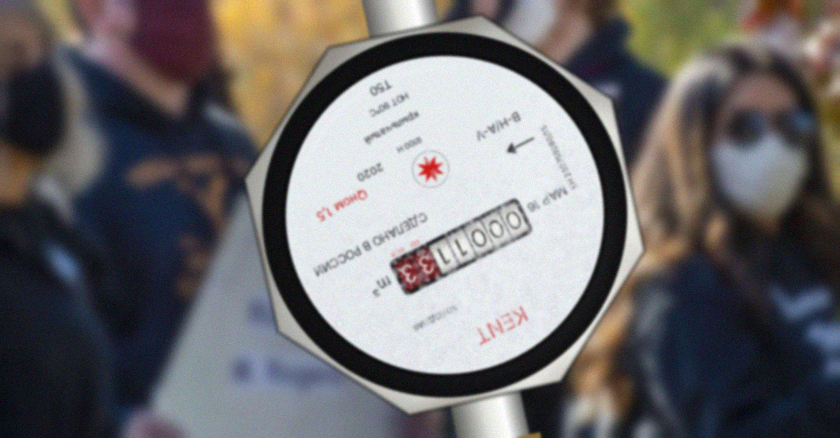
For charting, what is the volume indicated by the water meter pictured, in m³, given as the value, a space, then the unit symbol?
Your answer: 11.33 m³
